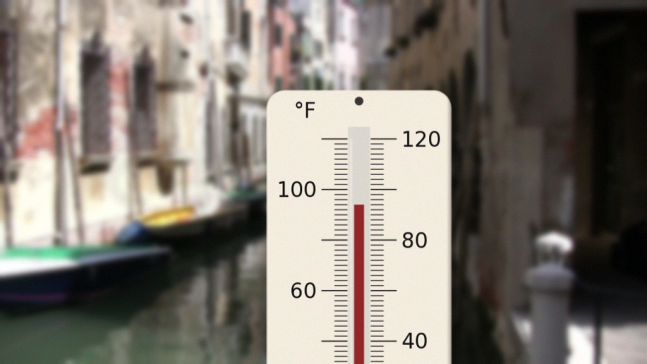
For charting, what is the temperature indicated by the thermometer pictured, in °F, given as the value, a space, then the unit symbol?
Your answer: 94 °F
